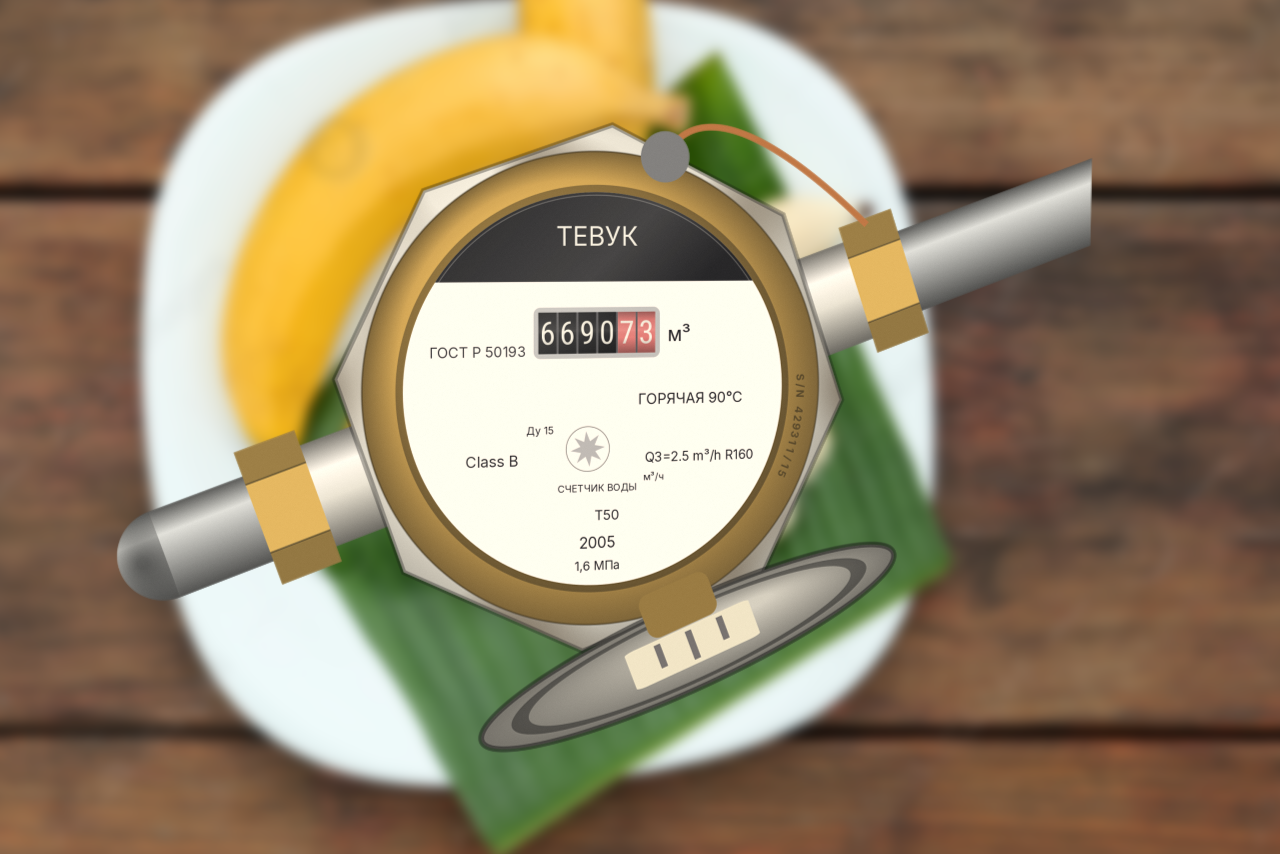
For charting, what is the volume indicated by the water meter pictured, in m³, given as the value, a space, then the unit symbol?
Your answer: 6690.73 m³
